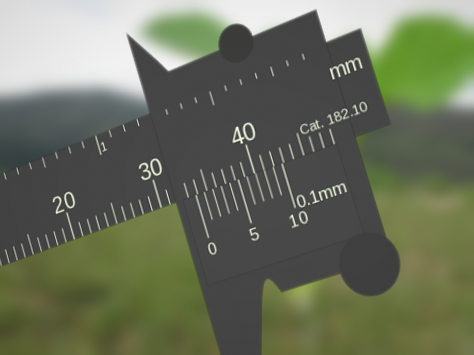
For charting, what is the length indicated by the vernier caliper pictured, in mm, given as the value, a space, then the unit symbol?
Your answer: 33.8 mm
